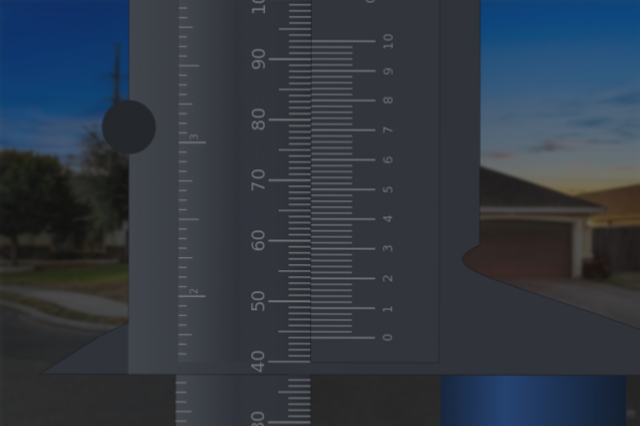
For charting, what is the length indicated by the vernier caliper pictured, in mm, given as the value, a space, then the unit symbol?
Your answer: 44.0 mm
